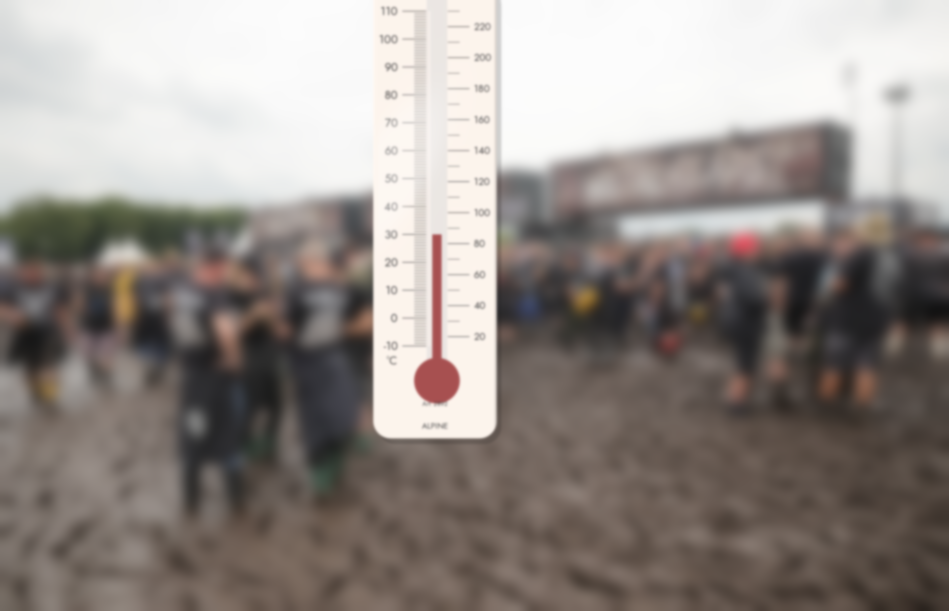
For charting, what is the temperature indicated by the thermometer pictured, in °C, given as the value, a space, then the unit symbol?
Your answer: 30 °C
